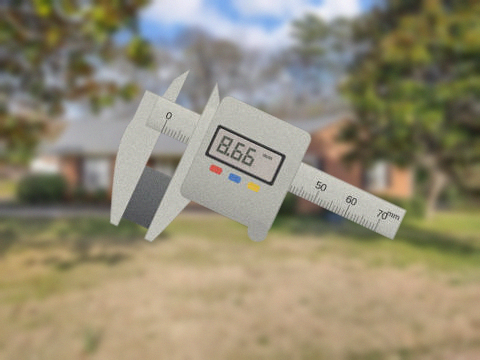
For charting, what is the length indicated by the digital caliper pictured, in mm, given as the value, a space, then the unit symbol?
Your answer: 8.66 mm
